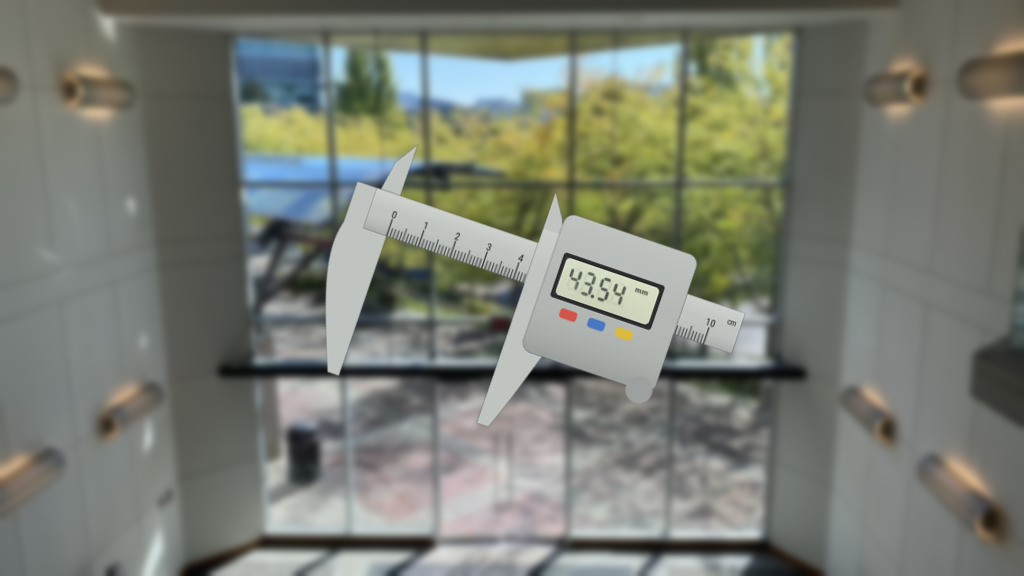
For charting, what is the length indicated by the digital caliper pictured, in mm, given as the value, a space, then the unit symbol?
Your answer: 43.54 mm
